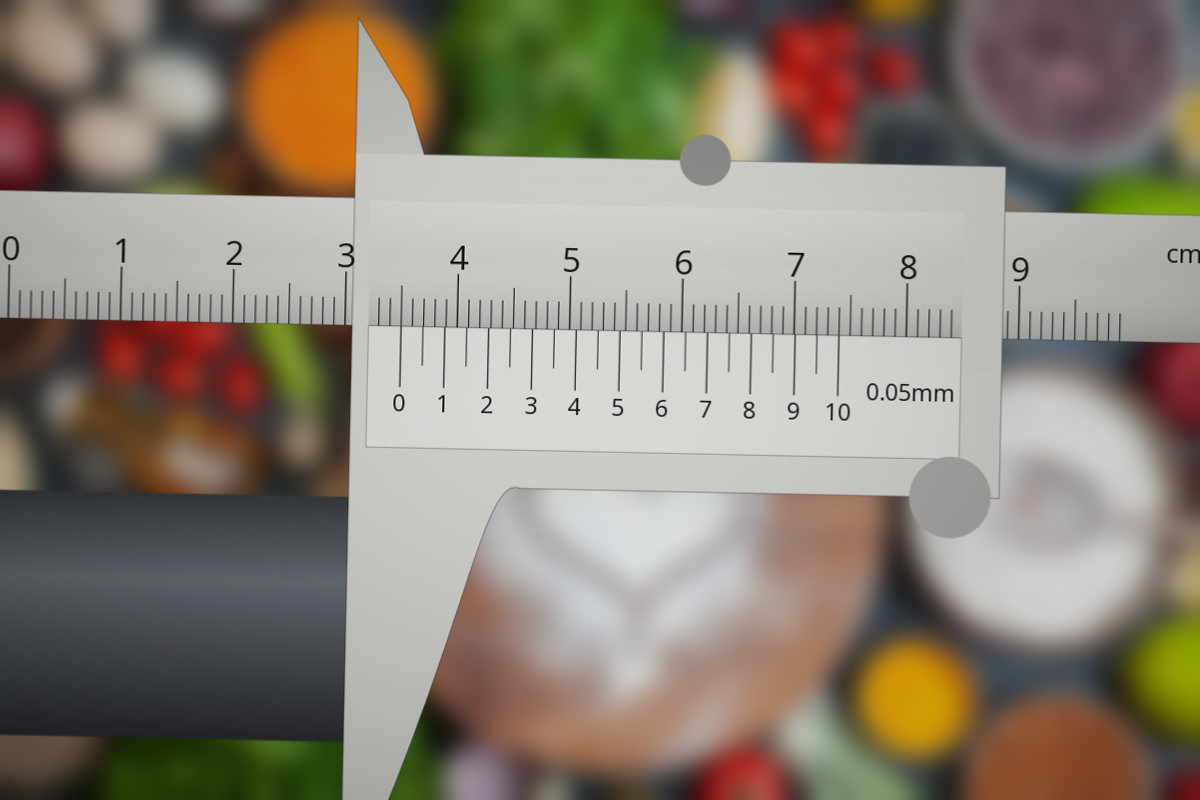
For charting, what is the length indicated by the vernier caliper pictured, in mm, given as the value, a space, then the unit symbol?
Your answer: 35.0 mm
